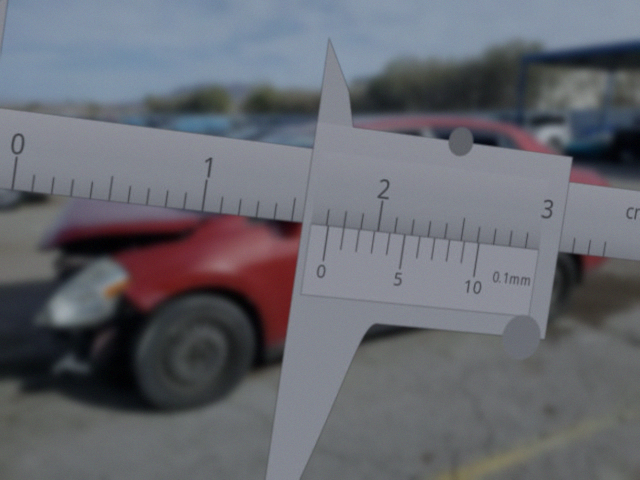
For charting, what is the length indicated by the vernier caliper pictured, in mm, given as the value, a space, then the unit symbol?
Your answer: 17.1 mm
